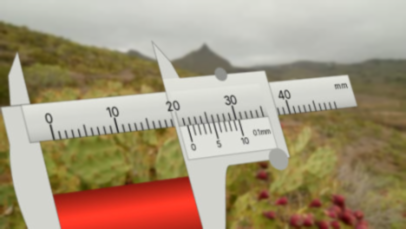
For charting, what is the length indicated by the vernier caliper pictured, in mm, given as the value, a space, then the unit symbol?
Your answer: 21.5 mm
